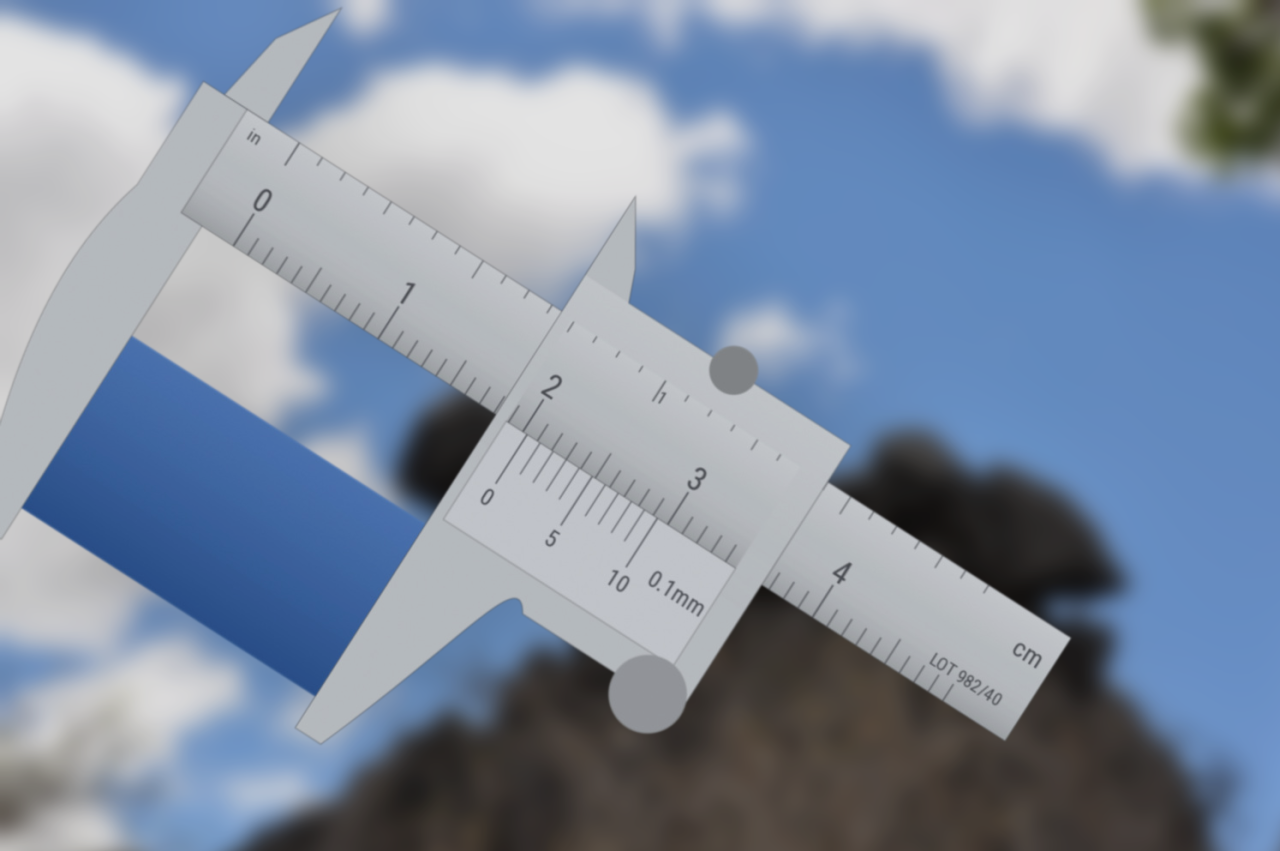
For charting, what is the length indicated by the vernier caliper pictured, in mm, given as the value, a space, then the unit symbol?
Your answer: 20.3 mm
